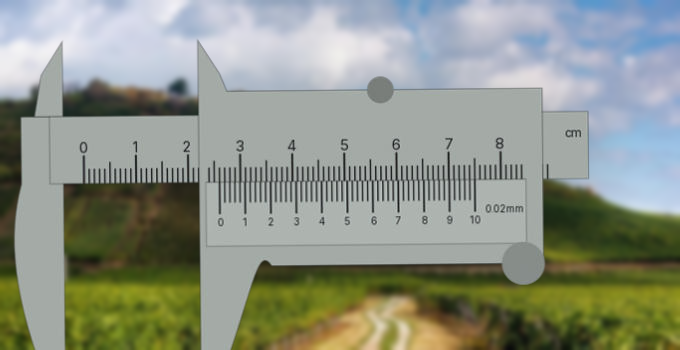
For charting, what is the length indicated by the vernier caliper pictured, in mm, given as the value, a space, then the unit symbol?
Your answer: 26.0 mm
